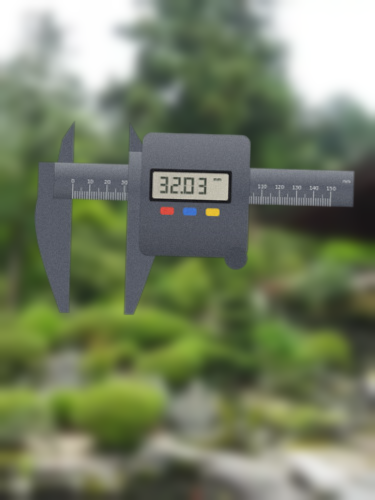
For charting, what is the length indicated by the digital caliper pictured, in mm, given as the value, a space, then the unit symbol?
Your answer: 32.03 mm
